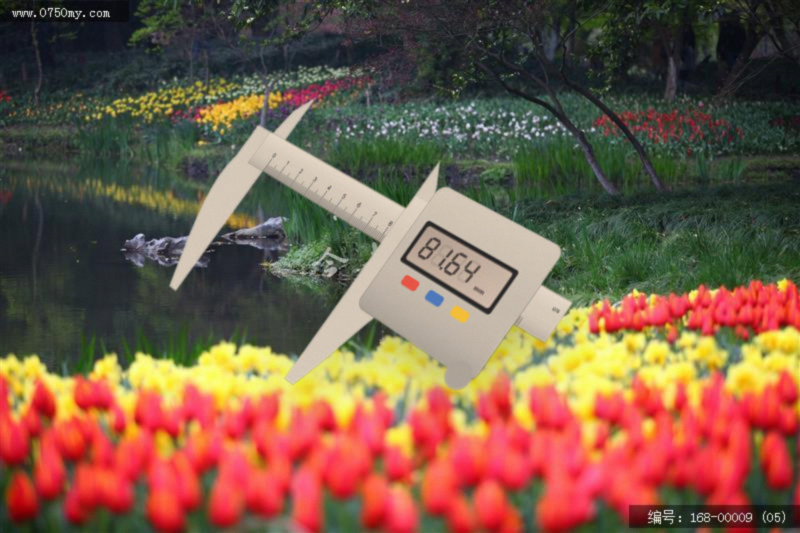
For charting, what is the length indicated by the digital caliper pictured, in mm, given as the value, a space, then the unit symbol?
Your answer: 81.64 mm
